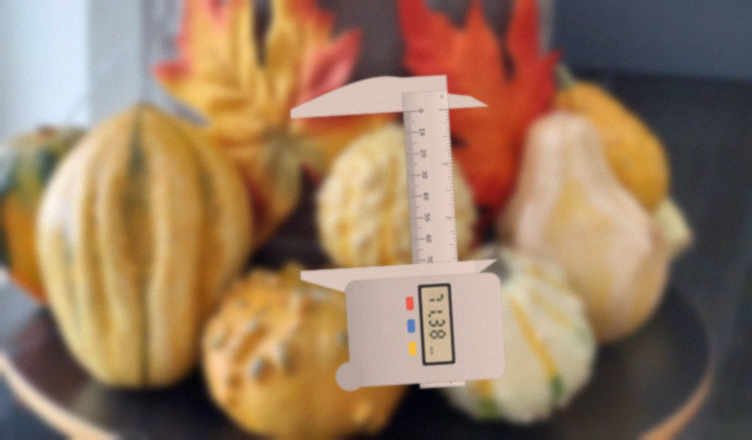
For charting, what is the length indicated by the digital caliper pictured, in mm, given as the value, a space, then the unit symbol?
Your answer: 71.38 mm
